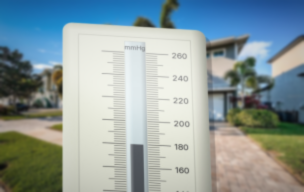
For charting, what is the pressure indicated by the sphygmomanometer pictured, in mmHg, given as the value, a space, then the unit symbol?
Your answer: 180 mmHg
